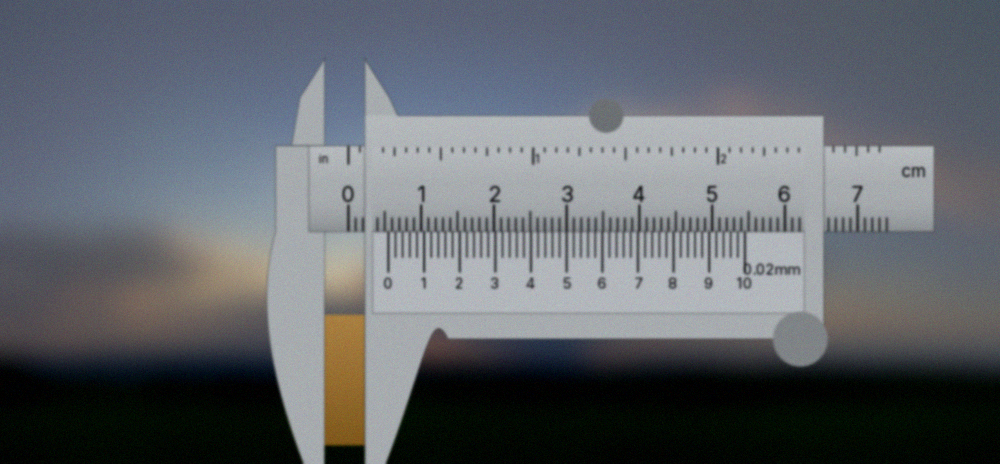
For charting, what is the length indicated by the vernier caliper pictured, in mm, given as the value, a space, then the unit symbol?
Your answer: 5.5 mm
